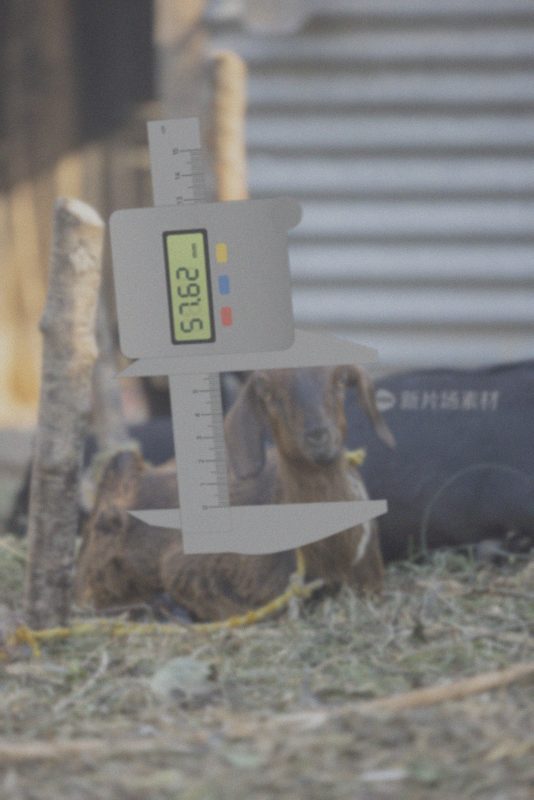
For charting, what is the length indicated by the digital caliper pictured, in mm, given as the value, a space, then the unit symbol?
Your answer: 57.62 mm
